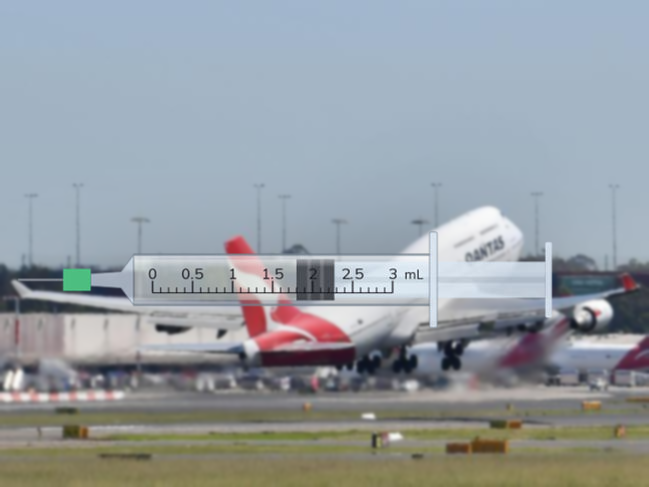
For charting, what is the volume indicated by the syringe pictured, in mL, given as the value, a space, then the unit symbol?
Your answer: 1.8 mL
